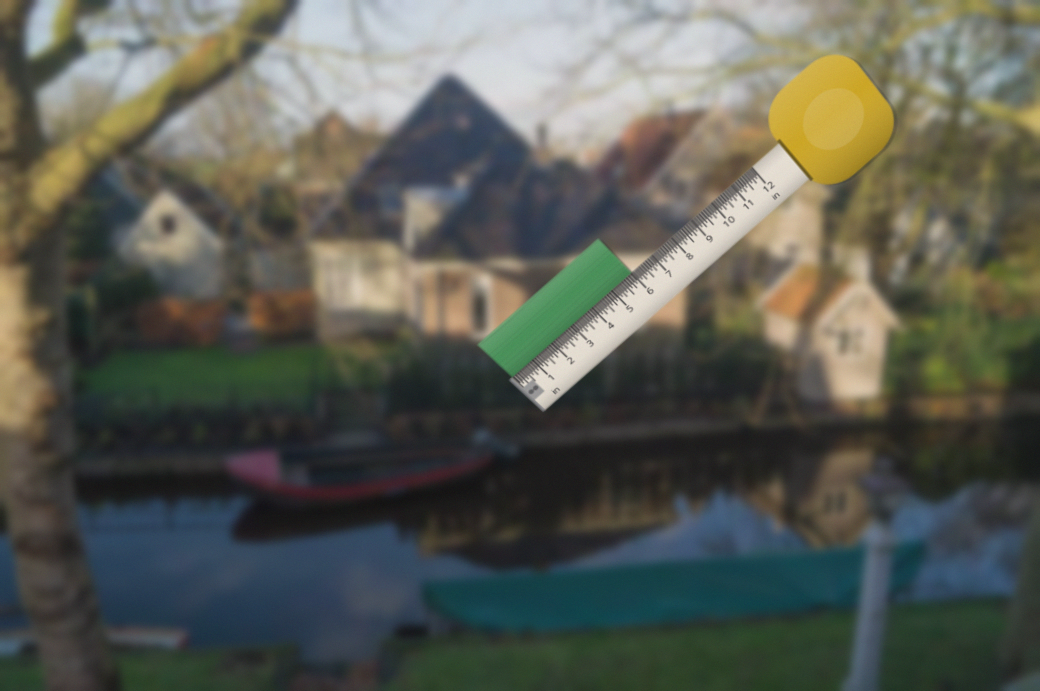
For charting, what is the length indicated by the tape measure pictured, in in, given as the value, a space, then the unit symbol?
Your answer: 6 in
